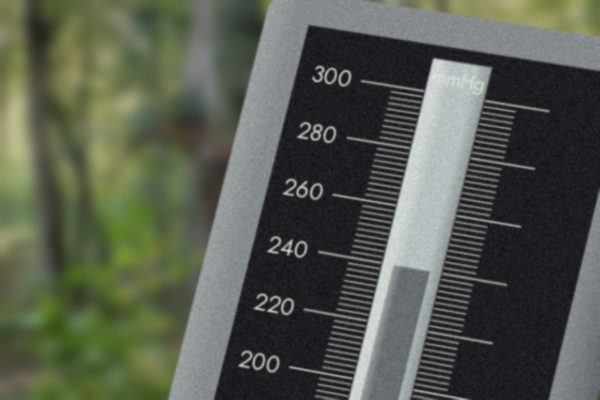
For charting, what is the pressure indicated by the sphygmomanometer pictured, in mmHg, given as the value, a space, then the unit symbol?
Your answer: 240 mmHg
